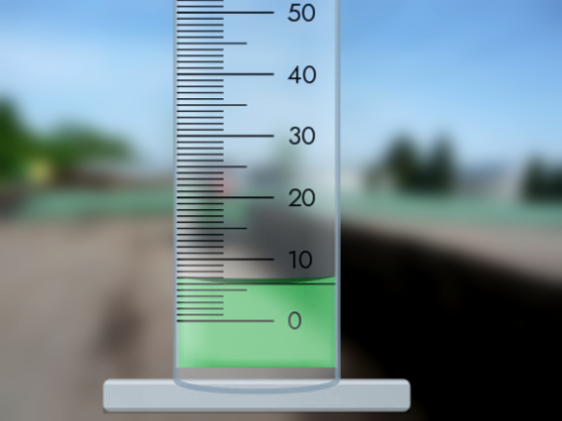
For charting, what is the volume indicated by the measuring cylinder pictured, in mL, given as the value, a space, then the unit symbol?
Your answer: 6 mL
